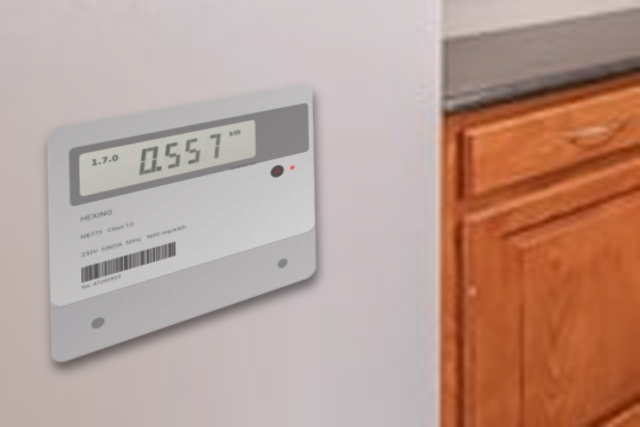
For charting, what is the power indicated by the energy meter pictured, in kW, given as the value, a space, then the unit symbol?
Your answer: 0.557 kW
